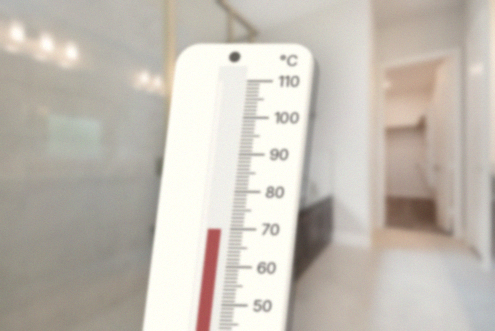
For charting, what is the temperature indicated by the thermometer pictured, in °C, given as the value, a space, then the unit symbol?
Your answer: 70 °C
